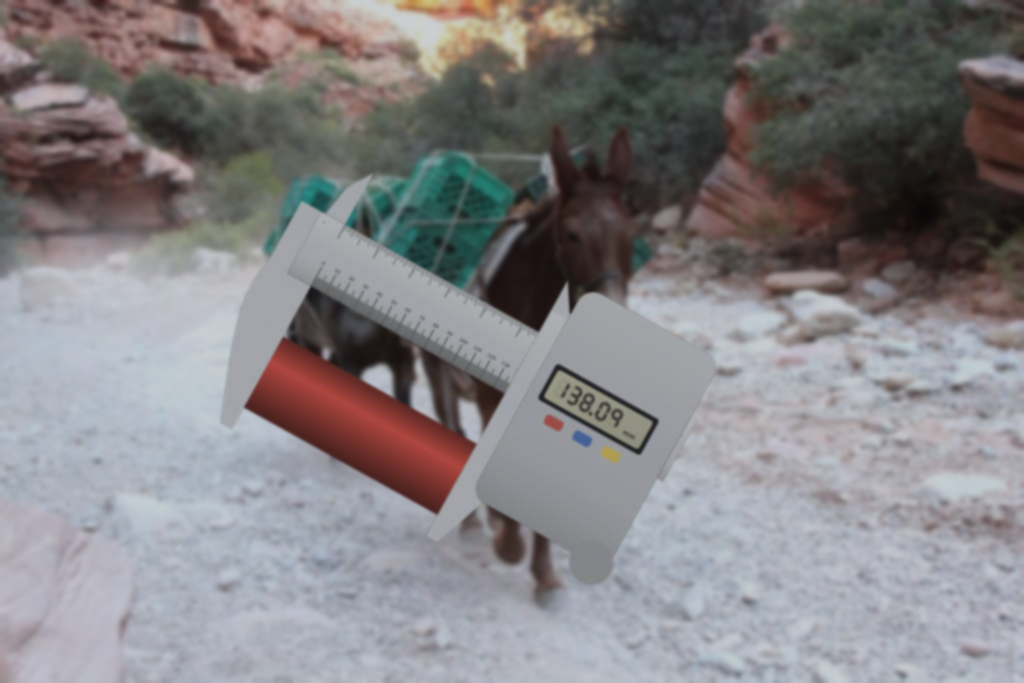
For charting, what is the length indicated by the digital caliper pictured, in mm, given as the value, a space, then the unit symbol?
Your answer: 138.09 mm
